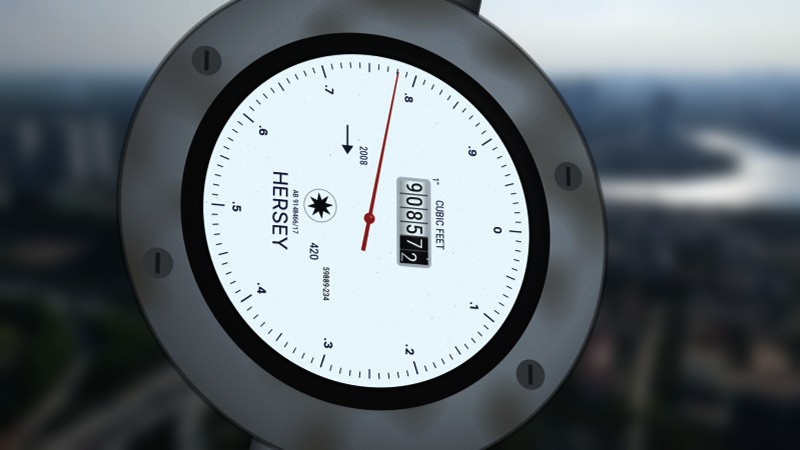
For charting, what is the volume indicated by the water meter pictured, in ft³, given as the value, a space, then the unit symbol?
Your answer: 908571.78 ft³
